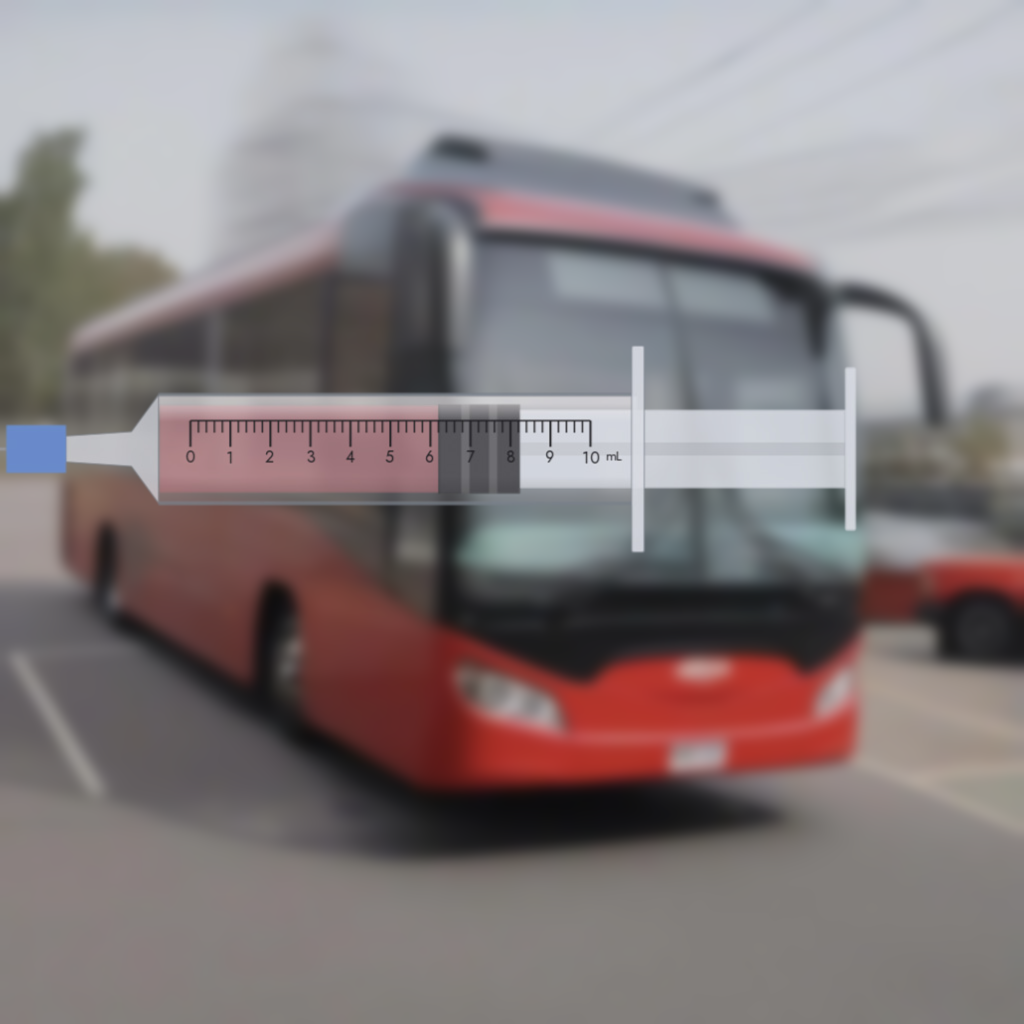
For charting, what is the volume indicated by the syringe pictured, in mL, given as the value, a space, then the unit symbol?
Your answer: 6.2 mL
